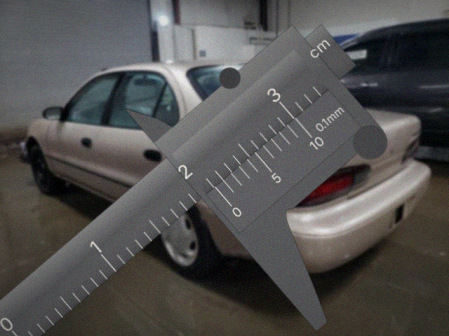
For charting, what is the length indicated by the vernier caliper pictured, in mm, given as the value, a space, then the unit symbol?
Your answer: 21.1 mm
